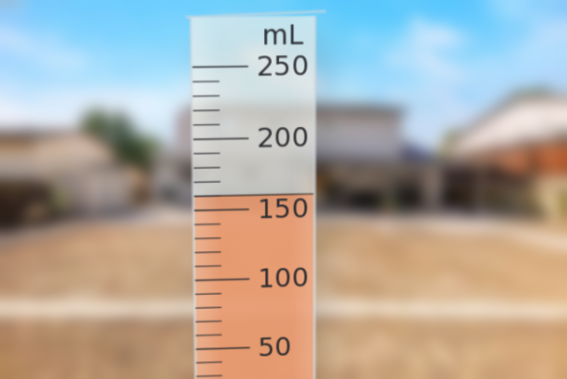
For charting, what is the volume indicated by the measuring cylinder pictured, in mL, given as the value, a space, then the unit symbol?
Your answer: 160 mL
